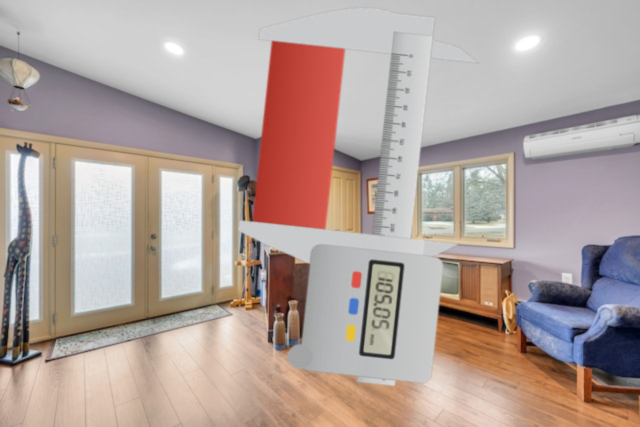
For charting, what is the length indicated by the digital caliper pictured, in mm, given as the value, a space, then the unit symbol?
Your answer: 105.05 mm
